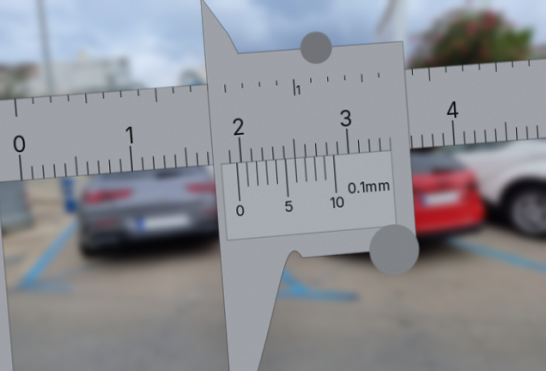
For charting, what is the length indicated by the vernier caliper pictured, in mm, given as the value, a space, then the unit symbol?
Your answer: 19.6 mm
